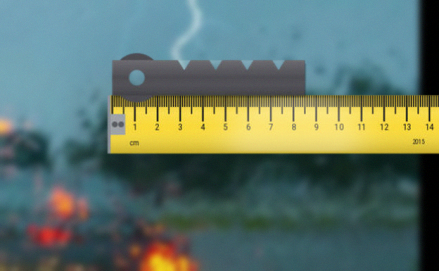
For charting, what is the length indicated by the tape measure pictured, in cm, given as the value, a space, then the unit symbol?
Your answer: 8.5 cm
